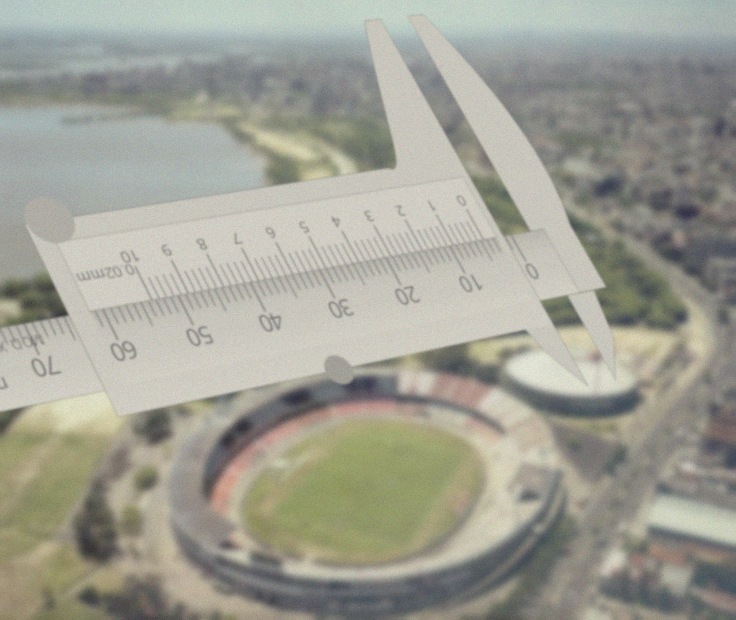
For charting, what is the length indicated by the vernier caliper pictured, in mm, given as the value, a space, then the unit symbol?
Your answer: 4.5 mm
